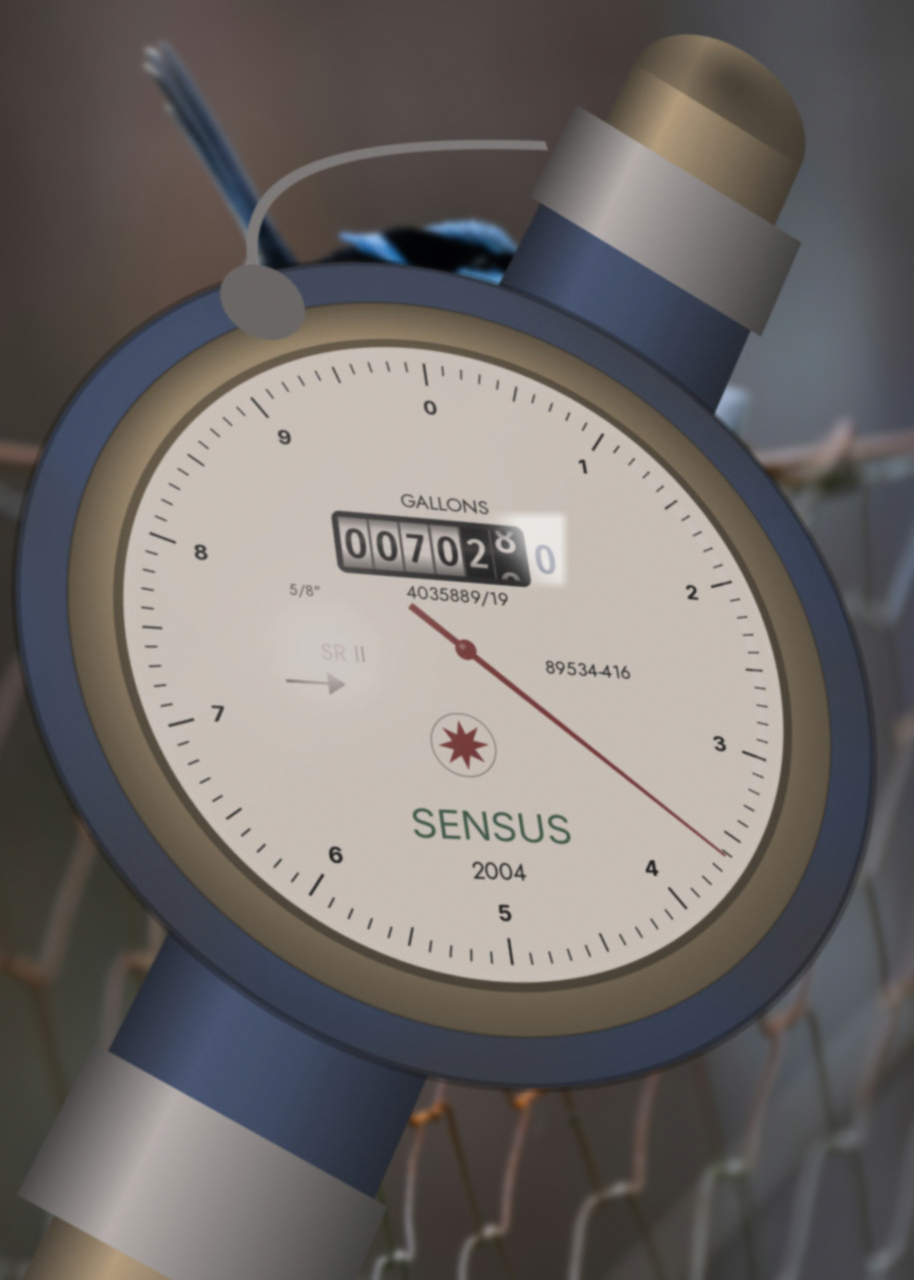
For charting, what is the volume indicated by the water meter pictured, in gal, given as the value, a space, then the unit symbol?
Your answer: 70283.6 gal
